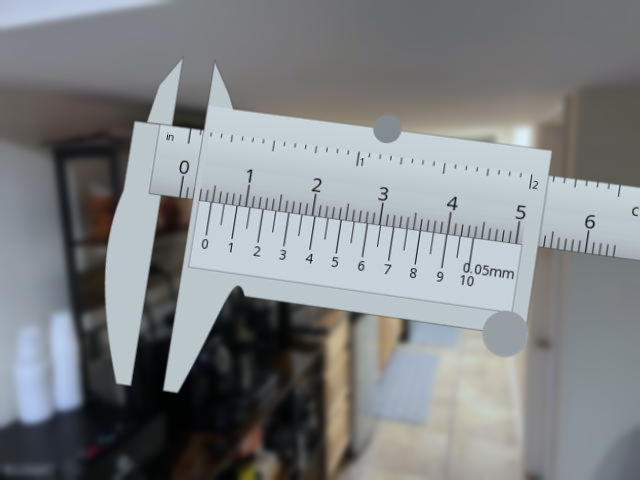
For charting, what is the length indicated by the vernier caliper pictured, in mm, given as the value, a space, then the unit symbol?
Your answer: 4.8 mm
